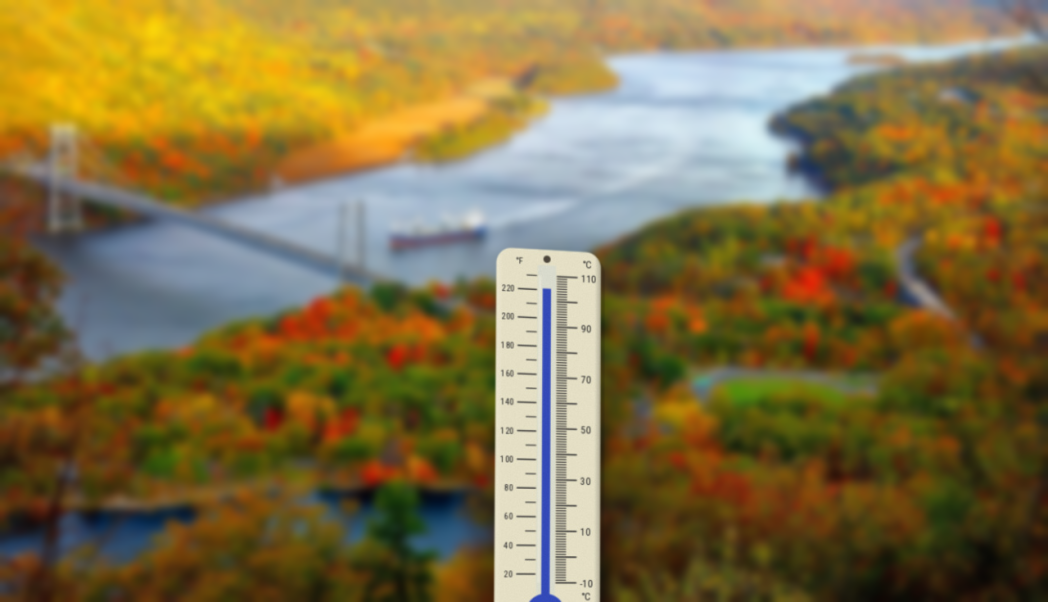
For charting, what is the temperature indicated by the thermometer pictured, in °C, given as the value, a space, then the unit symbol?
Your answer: 105 °C
